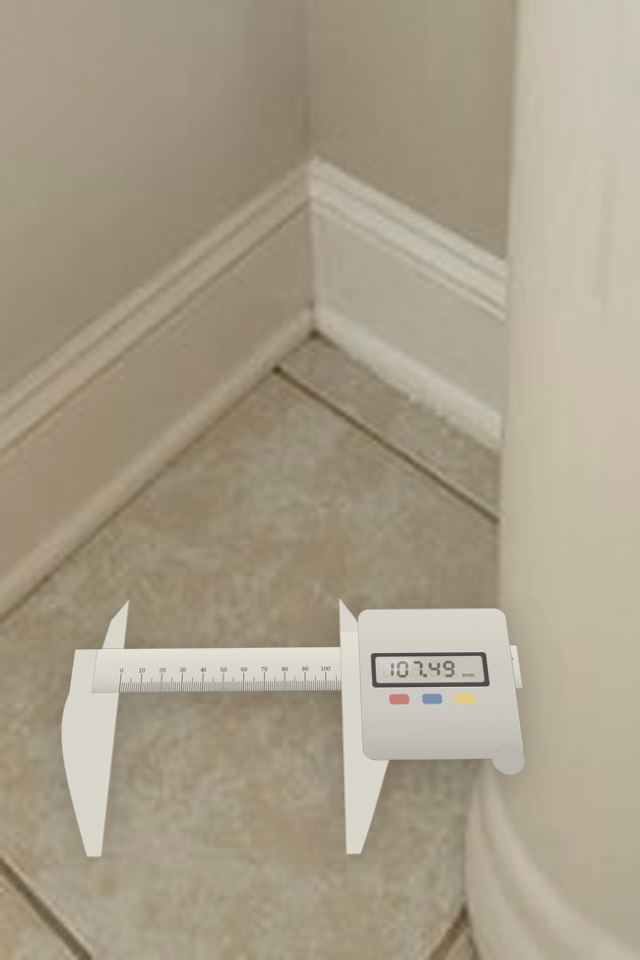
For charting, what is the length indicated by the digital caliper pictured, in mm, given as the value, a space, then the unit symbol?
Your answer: 107.49 mm
